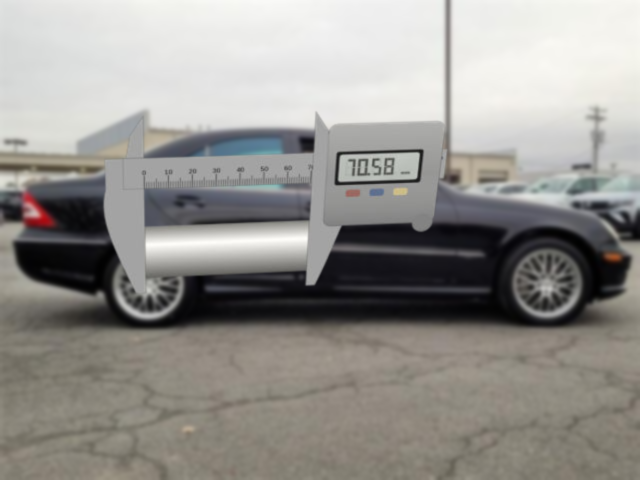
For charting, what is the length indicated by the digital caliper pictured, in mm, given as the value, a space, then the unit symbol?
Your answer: 70.58 mm
